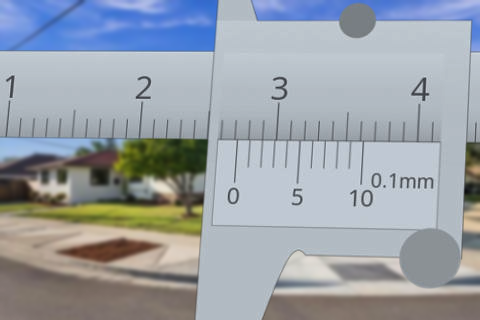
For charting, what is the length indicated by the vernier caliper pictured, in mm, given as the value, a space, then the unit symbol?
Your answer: 27.2 mm
